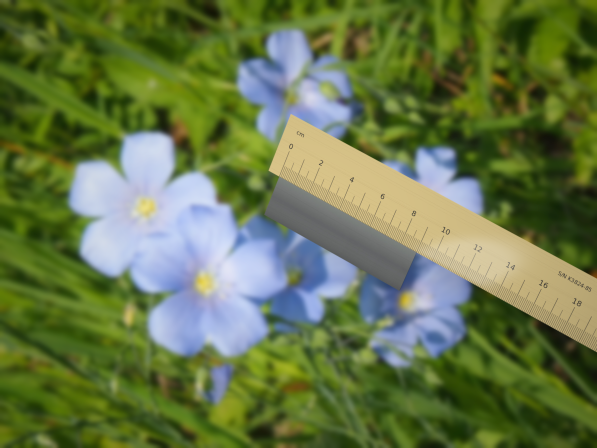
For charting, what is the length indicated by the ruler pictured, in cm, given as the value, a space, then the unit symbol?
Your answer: 9 cm
